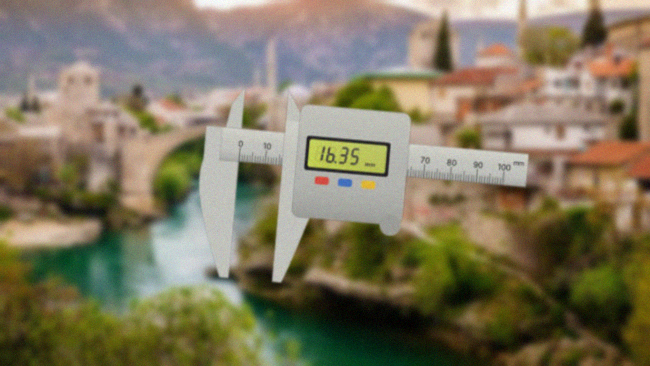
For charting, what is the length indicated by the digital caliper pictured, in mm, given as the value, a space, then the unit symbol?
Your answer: 16.35 mm
